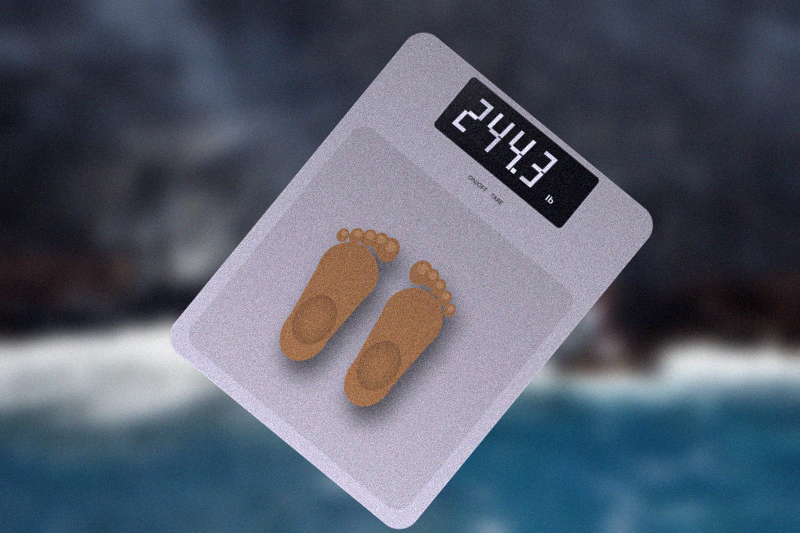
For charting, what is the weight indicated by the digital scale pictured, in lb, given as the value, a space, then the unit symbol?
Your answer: 244.3 lb
